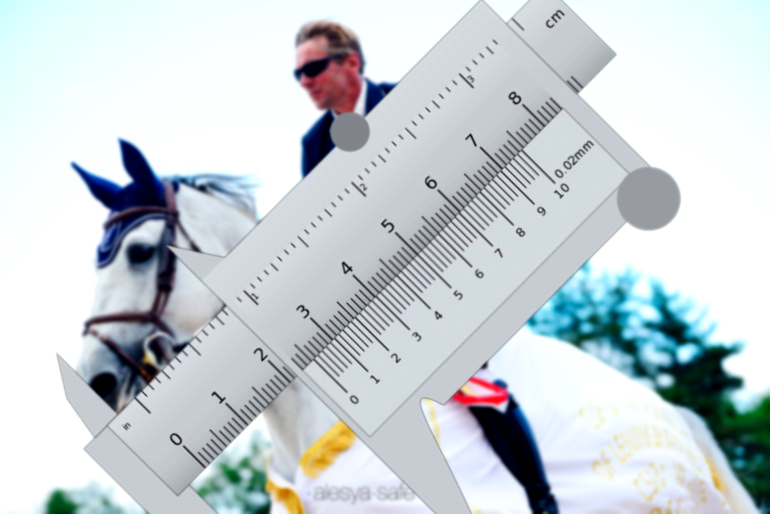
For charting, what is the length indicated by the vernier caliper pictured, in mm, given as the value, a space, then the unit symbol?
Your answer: 25.5 mm
